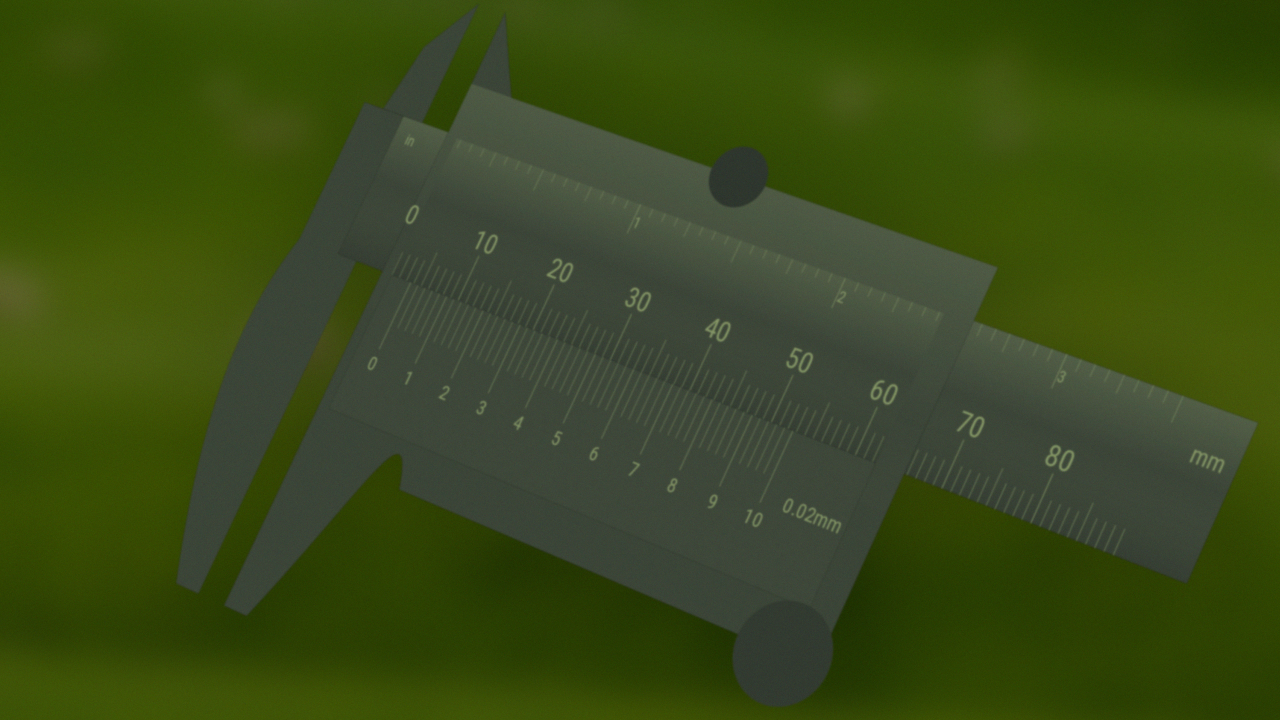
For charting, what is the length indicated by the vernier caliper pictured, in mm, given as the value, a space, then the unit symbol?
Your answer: 3.6 mm
